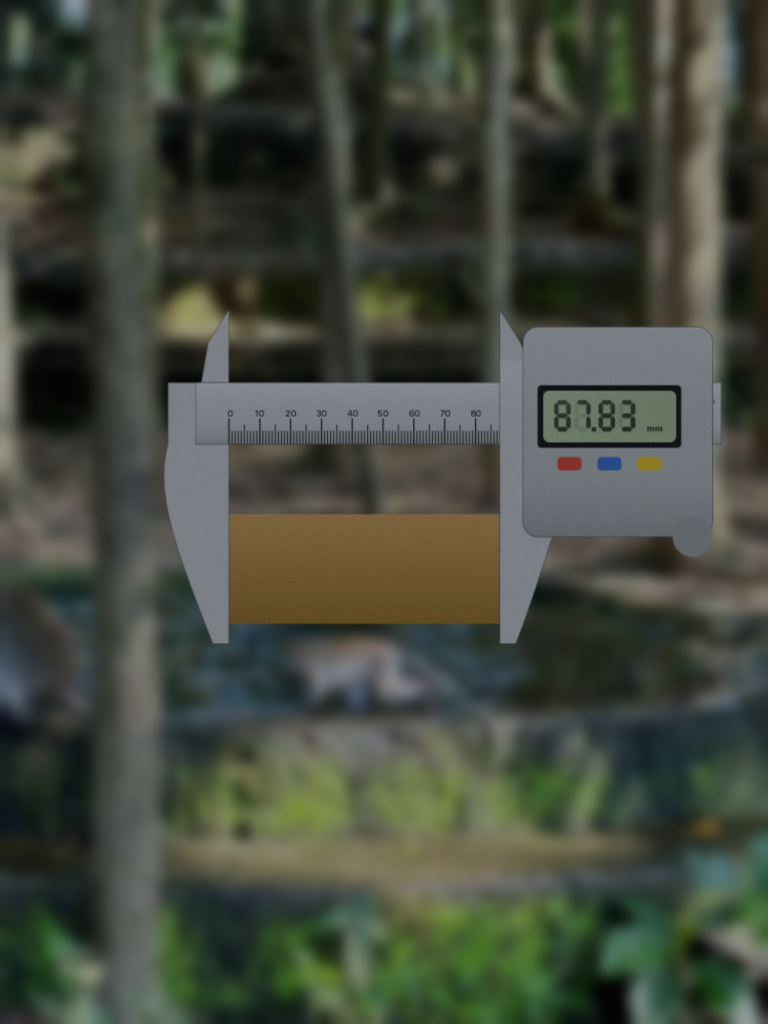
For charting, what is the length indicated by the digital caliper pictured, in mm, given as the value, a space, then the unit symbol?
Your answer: 87.83 mm
